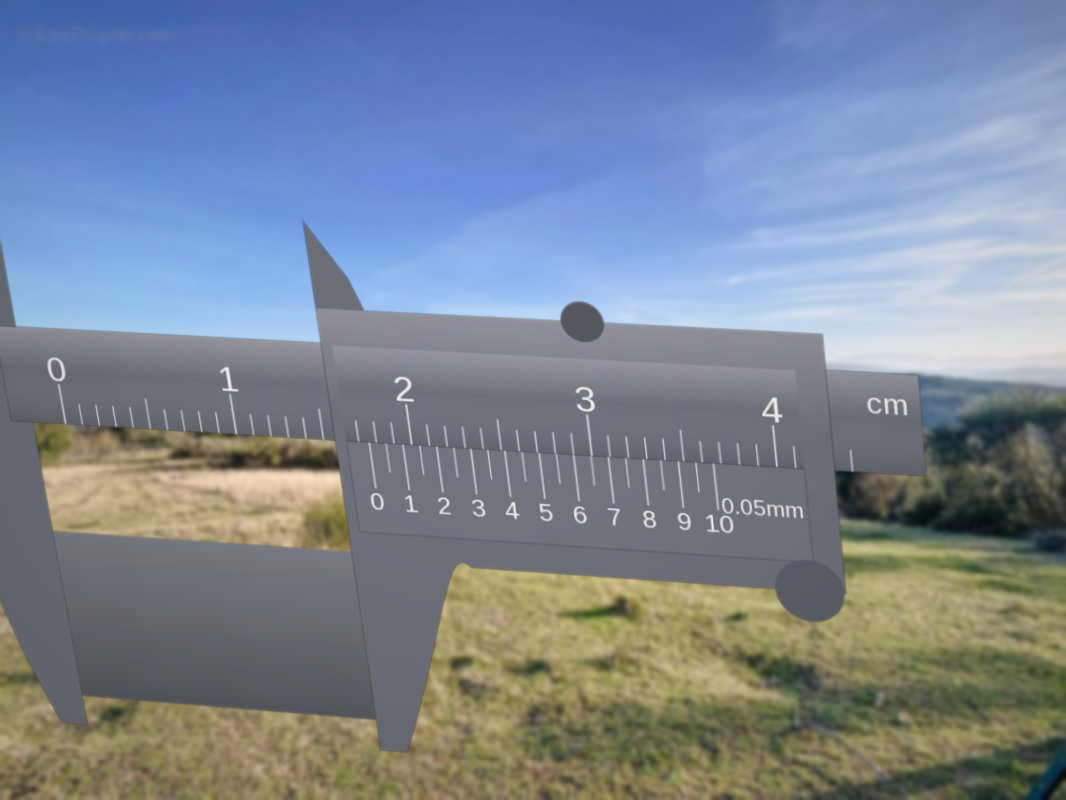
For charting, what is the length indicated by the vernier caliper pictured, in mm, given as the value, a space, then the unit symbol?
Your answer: 17.6 mm
